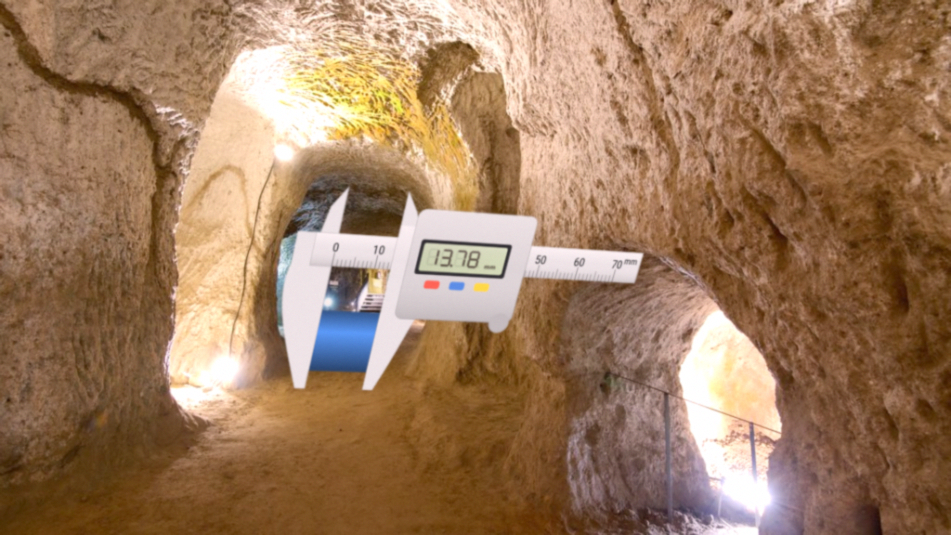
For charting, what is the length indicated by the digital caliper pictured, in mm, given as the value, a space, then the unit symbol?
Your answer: 13.78 mm
